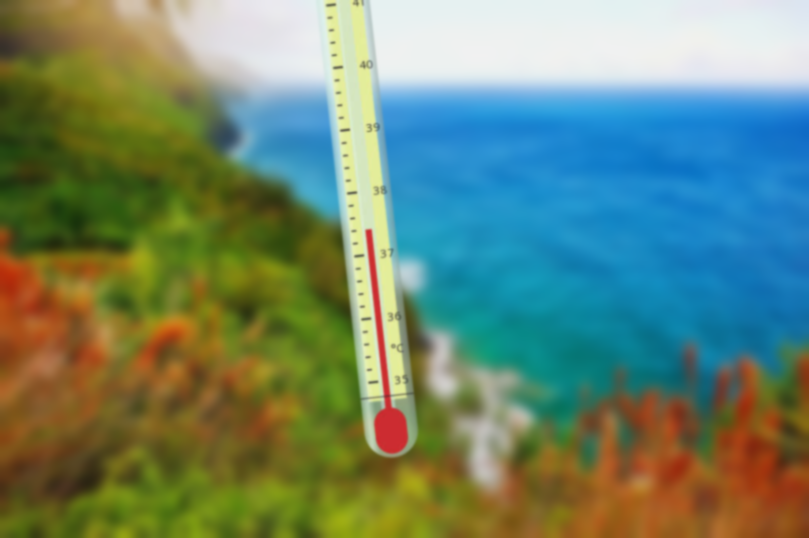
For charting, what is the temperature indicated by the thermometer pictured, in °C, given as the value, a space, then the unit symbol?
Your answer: 37.4 °C
